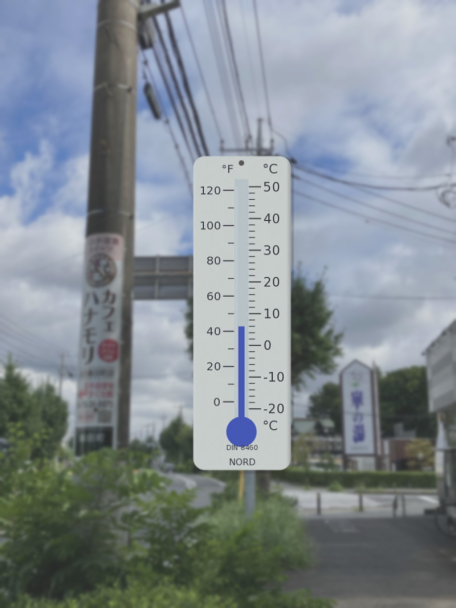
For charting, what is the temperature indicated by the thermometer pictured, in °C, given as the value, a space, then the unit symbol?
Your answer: 6 °C
